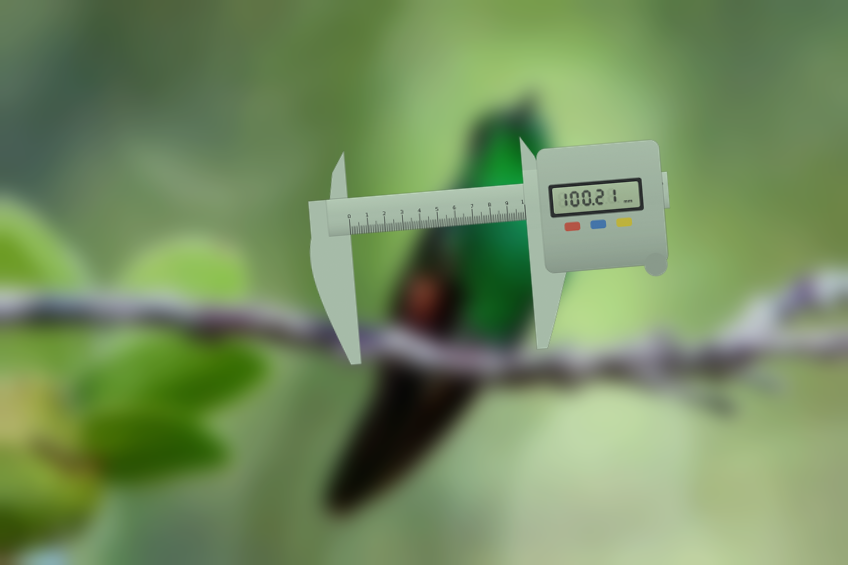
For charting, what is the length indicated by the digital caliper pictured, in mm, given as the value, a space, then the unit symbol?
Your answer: 100.21 mm
